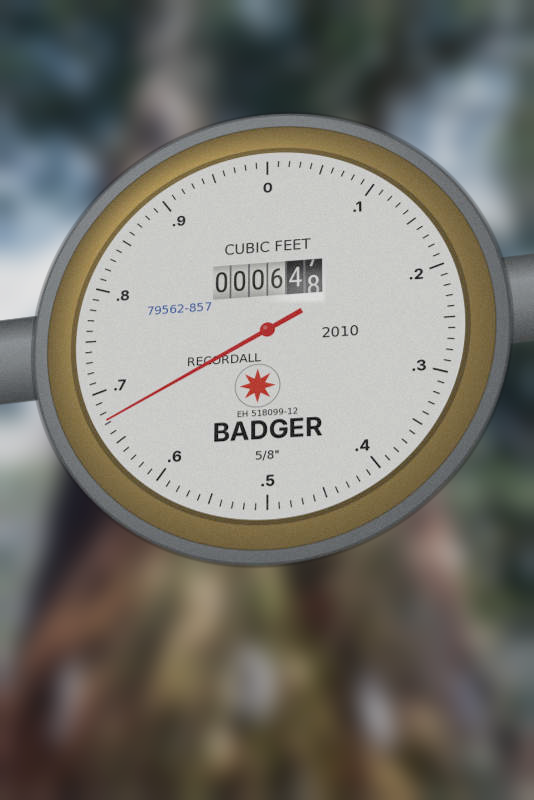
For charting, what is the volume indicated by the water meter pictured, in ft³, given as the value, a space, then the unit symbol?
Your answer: 647.67 ft³
